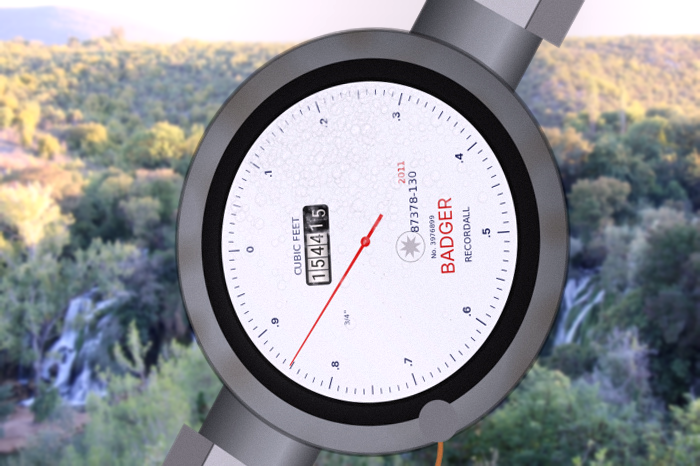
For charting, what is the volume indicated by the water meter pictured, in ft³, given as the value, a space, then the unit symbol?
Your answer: 154414.85 ft³
